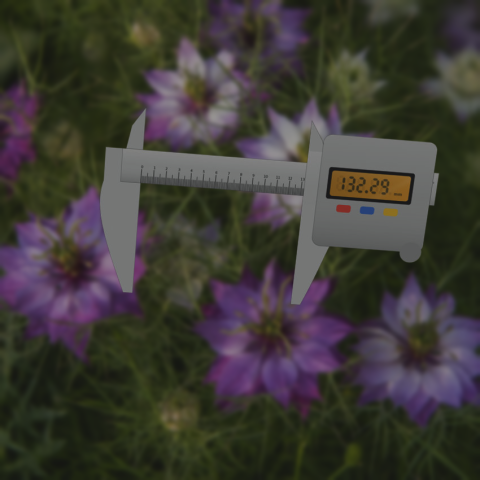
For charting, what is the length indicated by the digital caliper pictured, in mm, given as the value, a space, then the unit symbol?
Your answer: 132.29 mm
